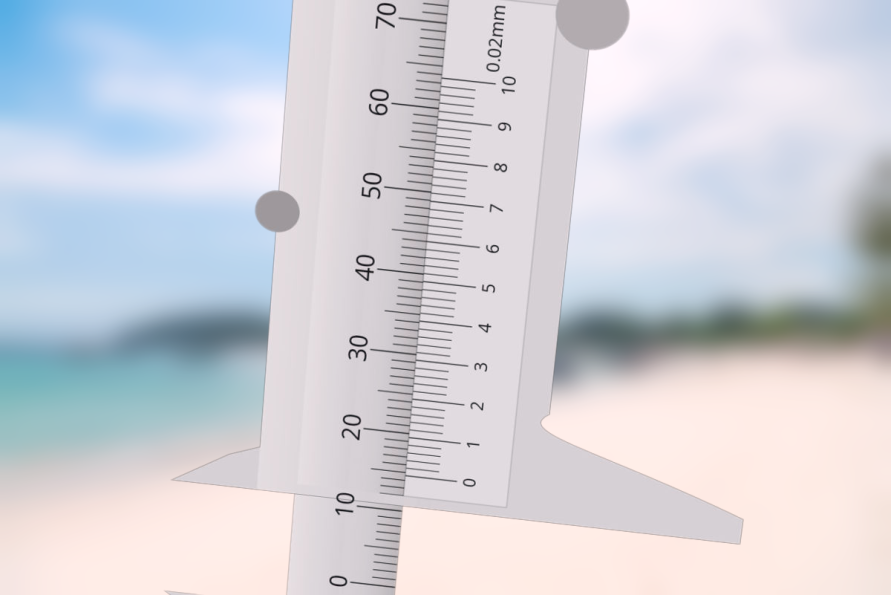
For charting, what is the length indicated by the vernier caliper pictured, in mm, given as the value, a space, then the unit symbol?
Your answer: 14.6 mm
